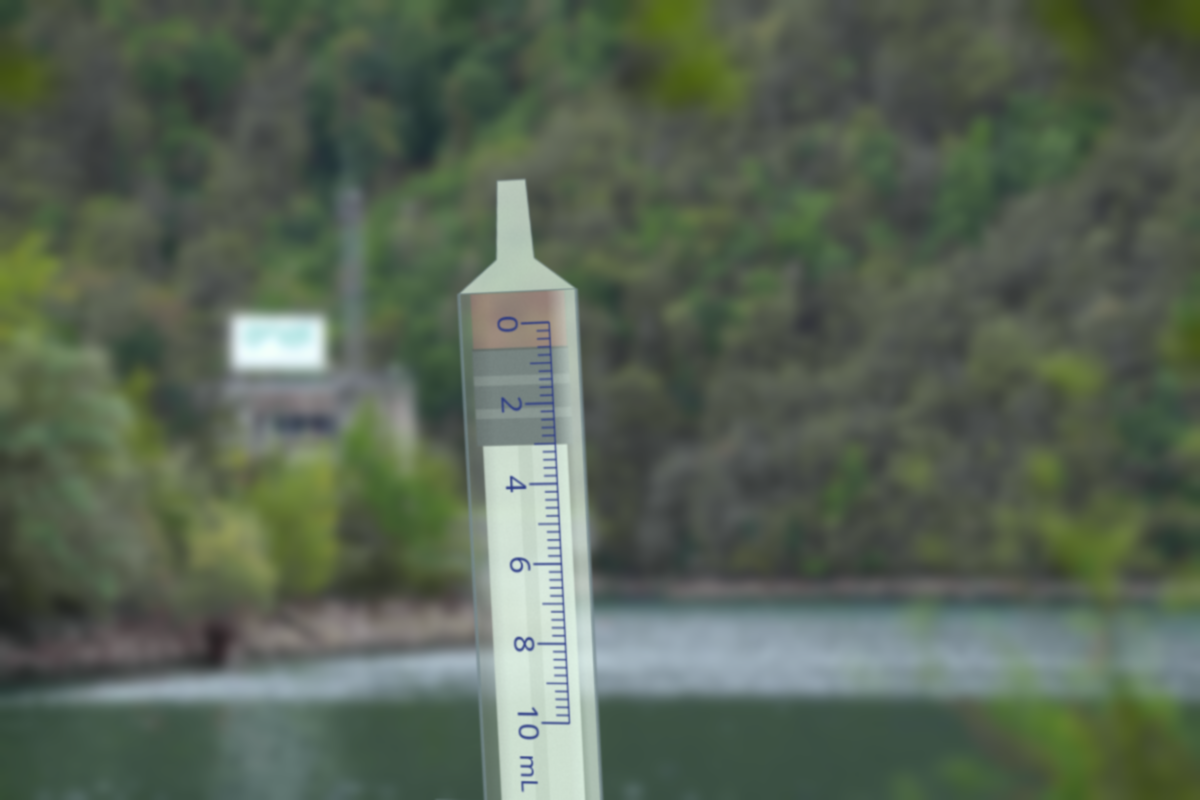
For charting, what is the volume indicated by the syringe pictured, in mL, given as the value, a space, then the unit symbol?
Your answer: 0.6 mL
